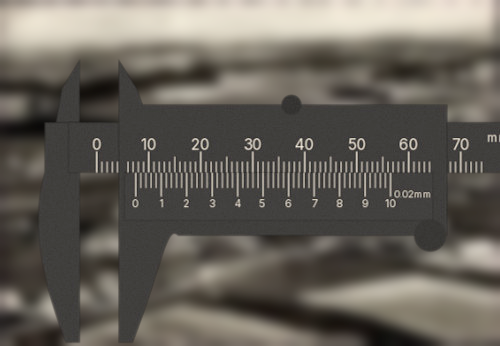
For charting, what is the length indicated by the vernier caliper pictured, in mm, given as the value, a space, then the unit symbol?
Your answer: 7.5 mm
